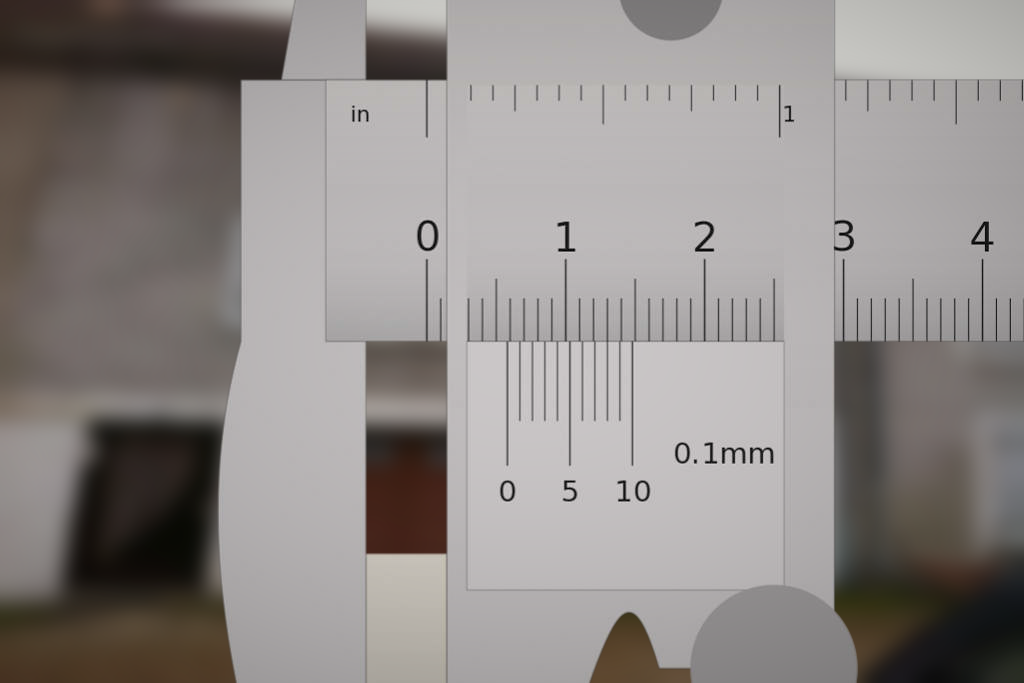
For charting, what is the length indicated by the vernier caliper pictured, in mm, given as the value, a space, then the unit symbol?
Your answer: 5.8 mm
